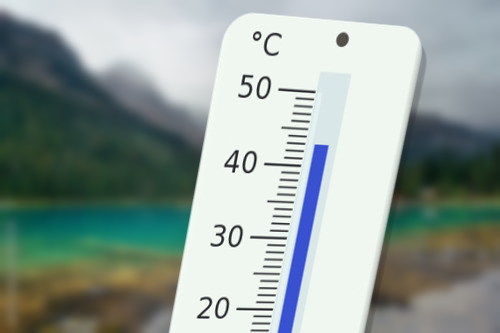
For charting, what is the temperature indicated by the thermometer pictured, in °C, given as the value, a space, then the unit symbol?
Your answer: 43 °C
